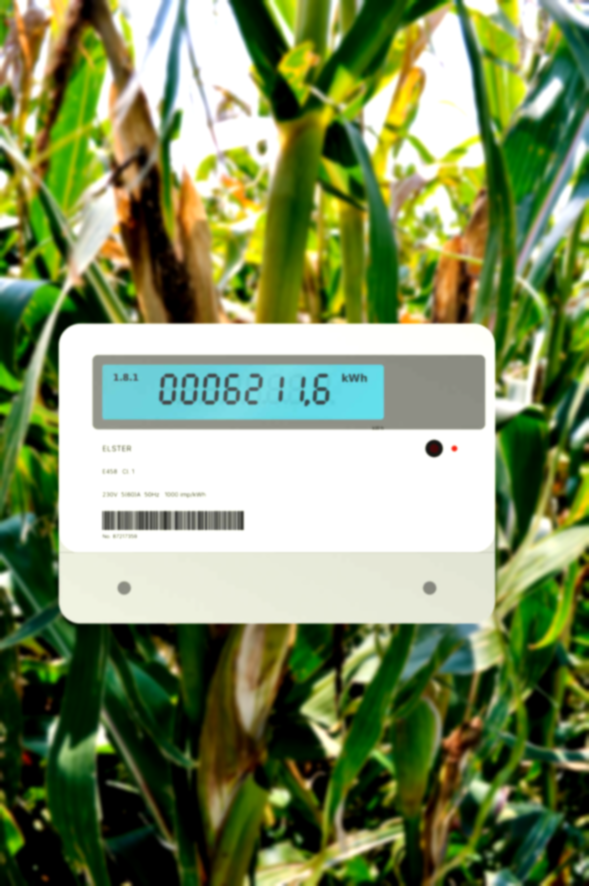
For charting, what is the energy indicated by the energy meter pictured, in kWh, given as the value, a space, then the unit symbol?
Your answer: 6211.6 kWh
